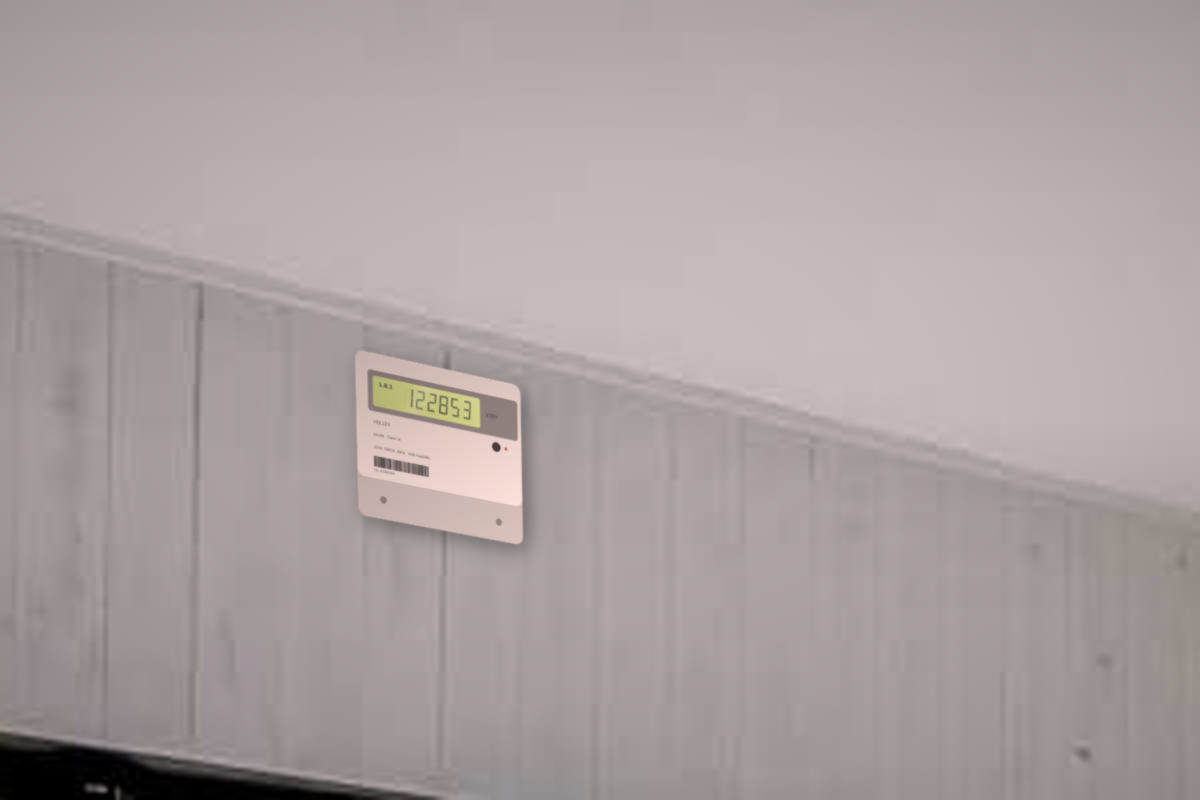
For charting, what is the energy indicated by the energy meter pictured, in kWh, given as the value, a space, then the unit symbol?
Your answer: 122853 kWh
